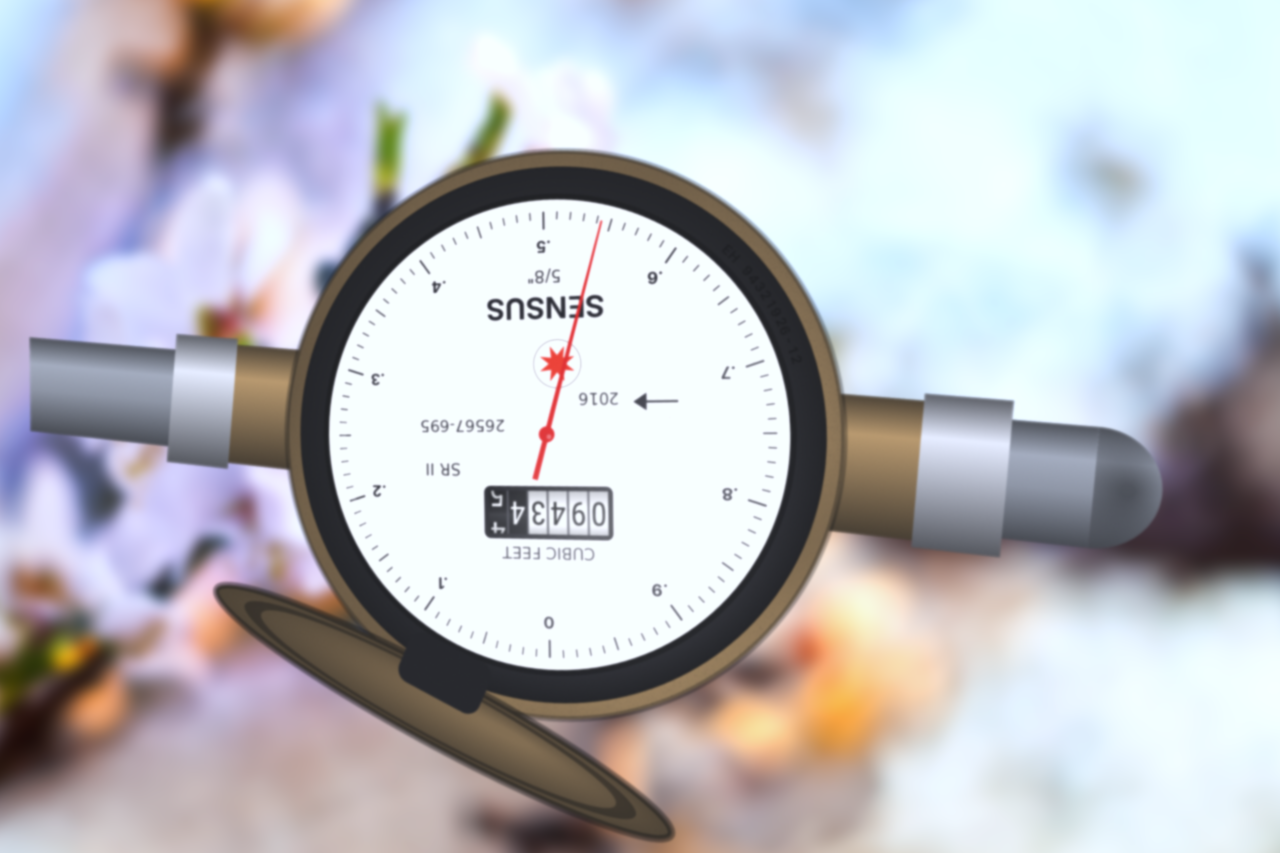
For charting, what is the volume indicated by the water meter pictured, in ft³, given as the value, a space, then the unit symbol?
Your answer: 94344.54 ft³
